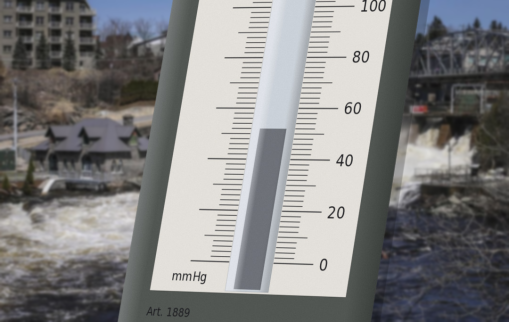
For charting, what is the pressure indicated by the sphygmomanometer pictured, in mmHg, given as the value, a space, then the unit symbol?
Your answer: 52 mmHg
